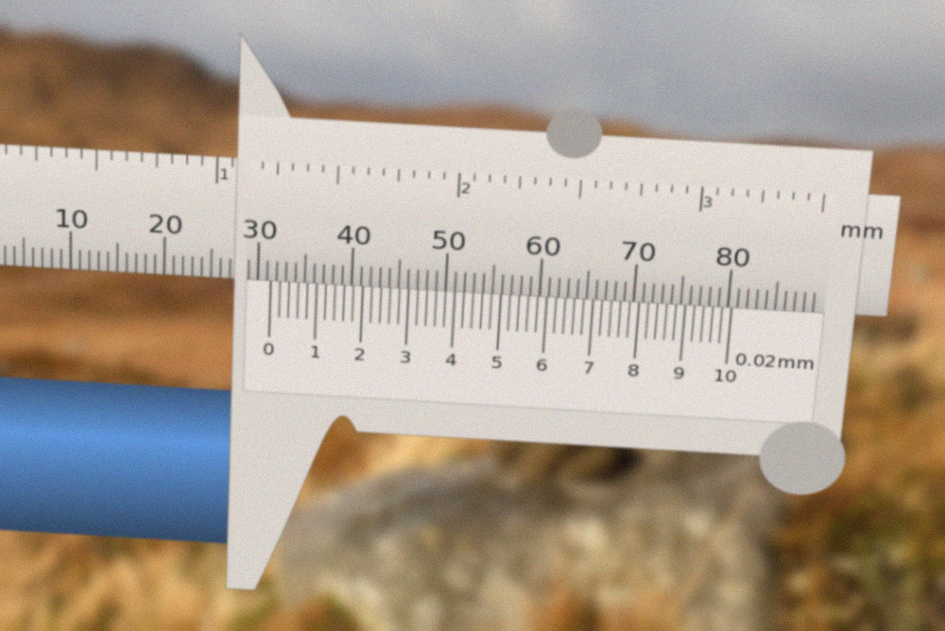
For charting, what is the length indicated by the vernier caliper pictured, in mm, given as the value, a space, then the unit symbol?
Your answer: 31.4 mm
